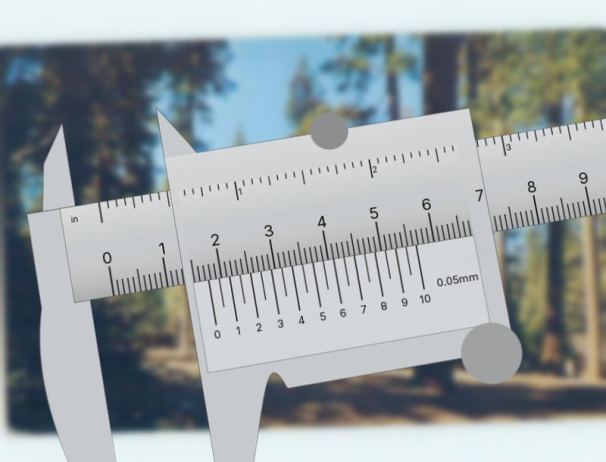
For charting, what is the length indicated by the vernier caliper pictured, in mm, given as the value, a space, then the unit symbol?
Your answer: 17.6 mm
